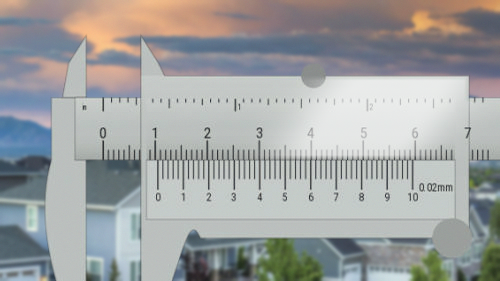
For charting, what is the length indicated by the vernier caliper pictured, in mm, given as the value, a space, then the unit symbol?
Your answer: 10.5 mm
